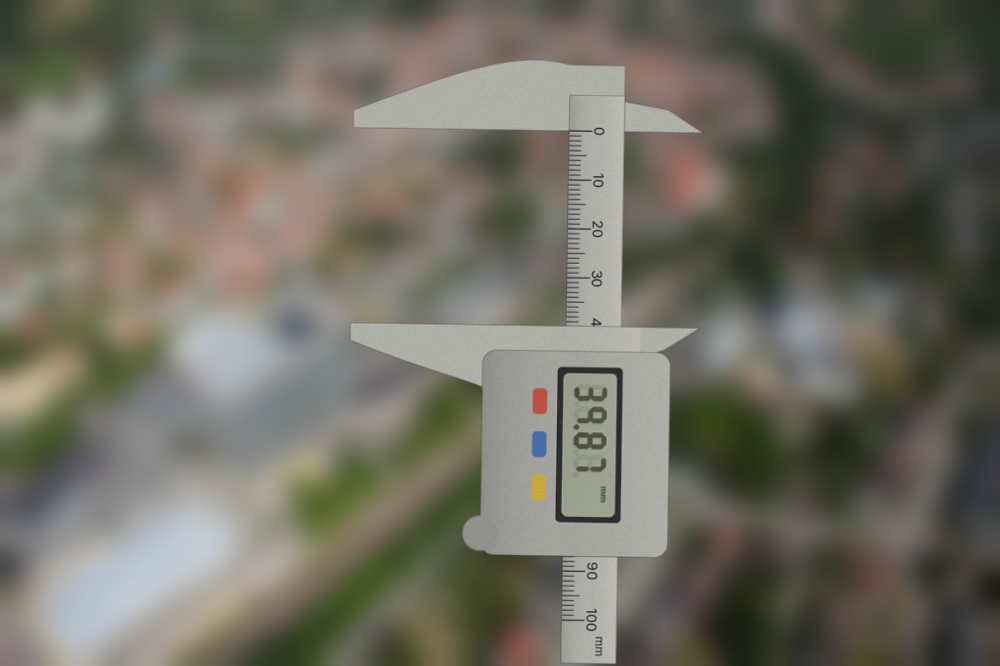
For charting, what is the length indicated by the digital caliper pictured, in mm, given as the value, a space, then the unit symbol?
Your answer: 39.87 mm
